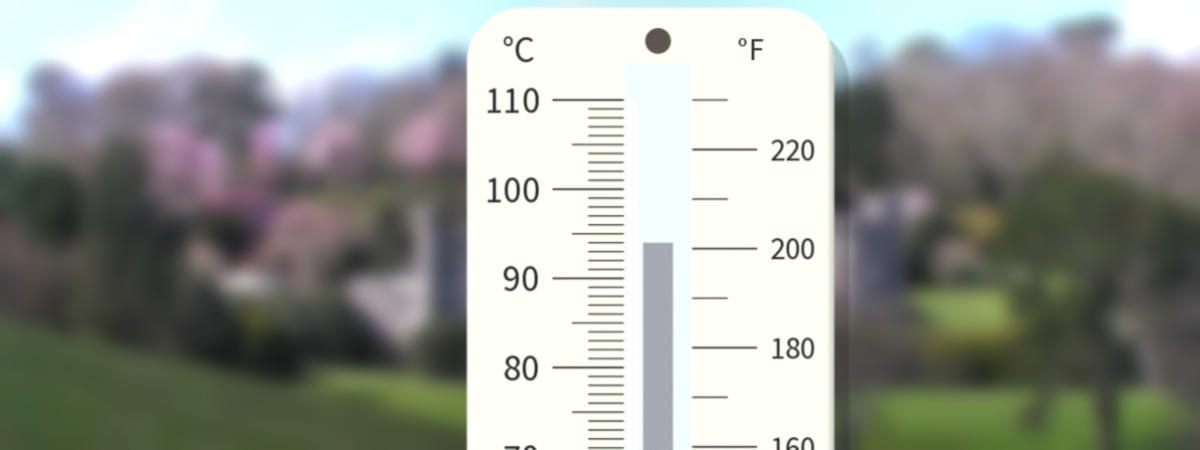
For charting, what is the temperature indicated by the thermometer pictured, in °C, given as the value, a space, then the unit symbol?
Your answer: 94 °C
